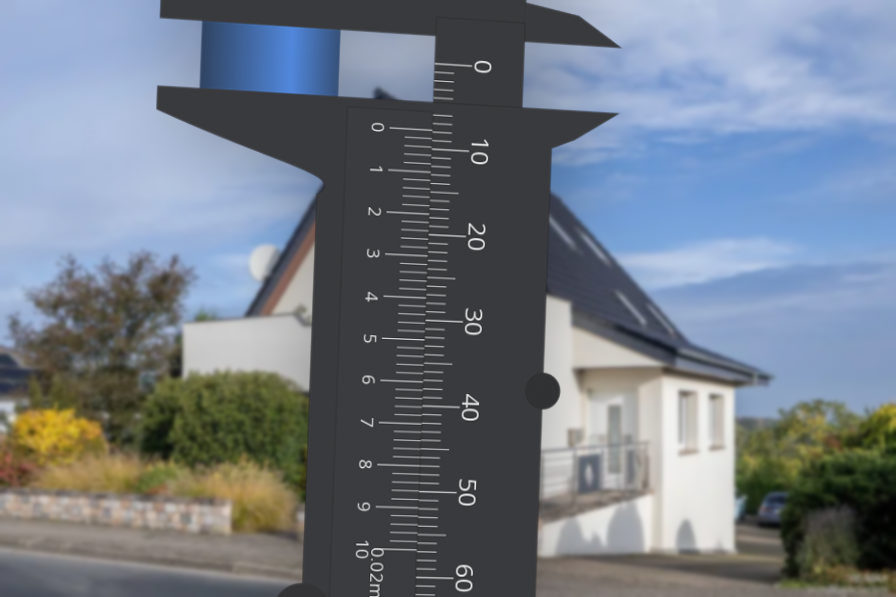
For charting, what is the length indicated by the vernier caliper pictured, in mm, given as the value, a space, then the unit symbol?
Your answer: 7.8 mm
